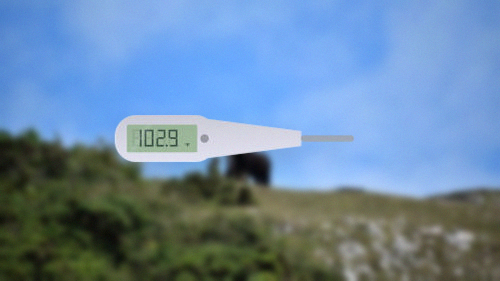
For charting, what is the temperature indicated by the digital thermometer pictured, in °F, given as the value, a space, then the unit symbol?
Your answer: 102.9 °F
